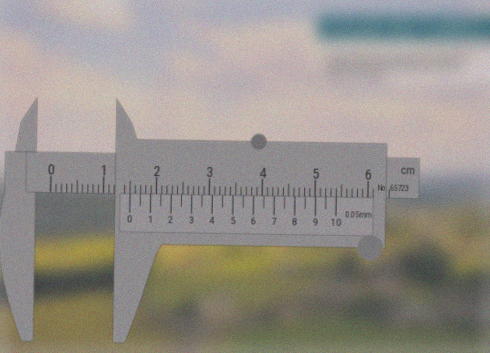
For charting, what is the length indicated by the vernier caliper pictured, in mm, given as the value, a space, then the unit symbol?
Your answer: 15.0 mm
